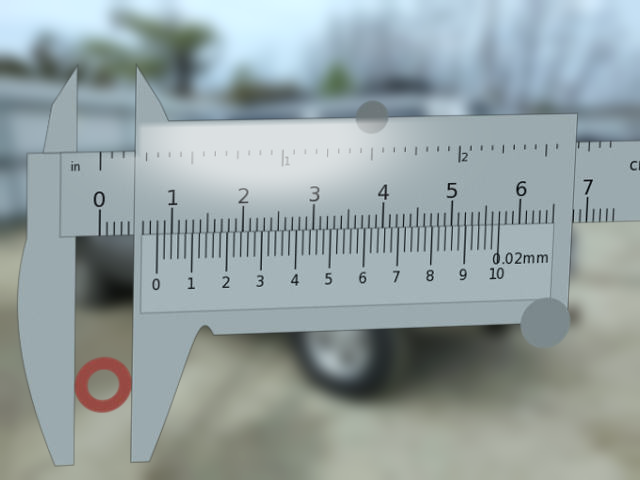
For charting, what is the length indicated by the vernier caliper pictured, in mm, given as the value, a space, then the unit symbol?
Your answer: 8.0 mm
